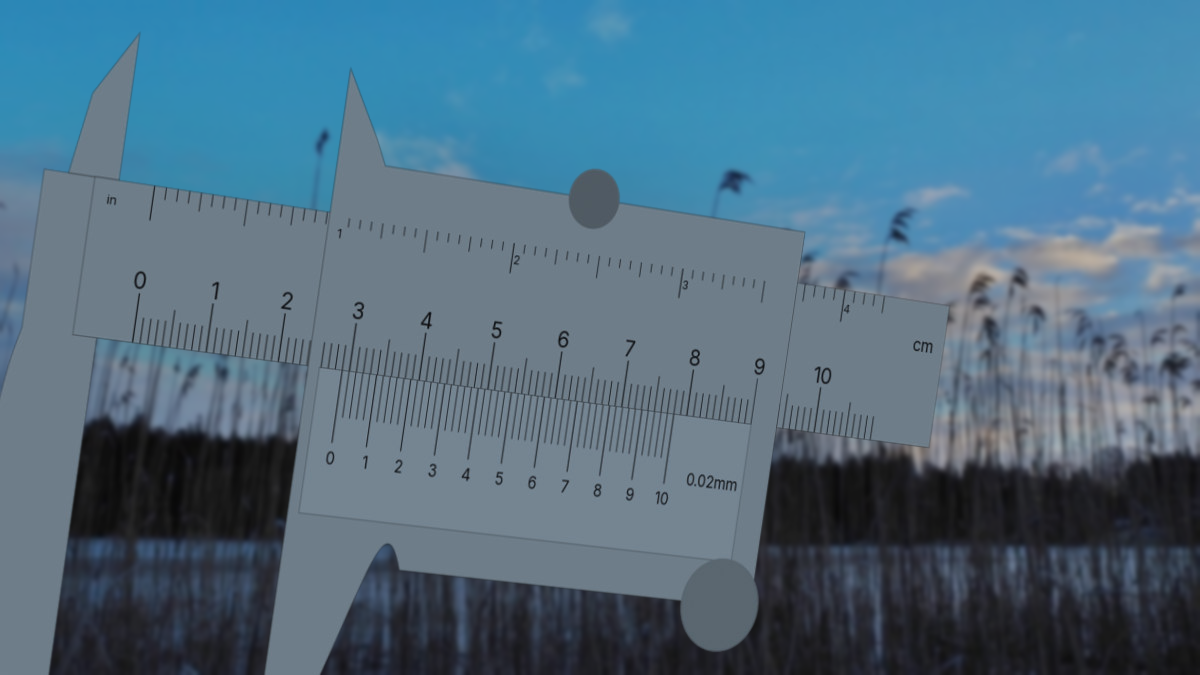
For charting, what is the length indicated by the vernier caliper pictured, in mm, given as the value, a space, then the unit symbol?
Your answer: 29.0 mm
